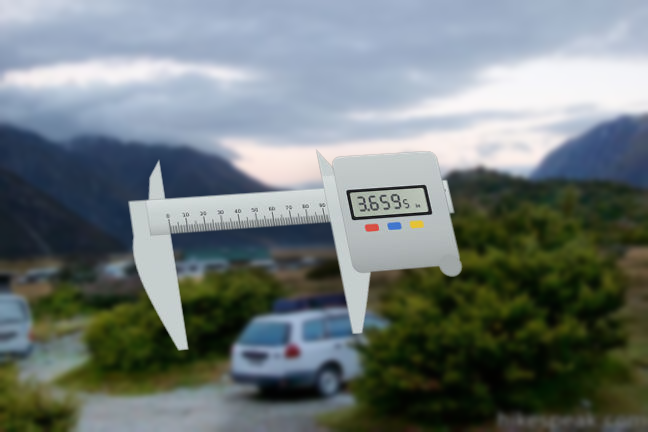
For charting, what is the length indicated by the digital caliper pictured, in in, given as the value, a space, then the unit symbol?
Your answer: 3.6595 in
